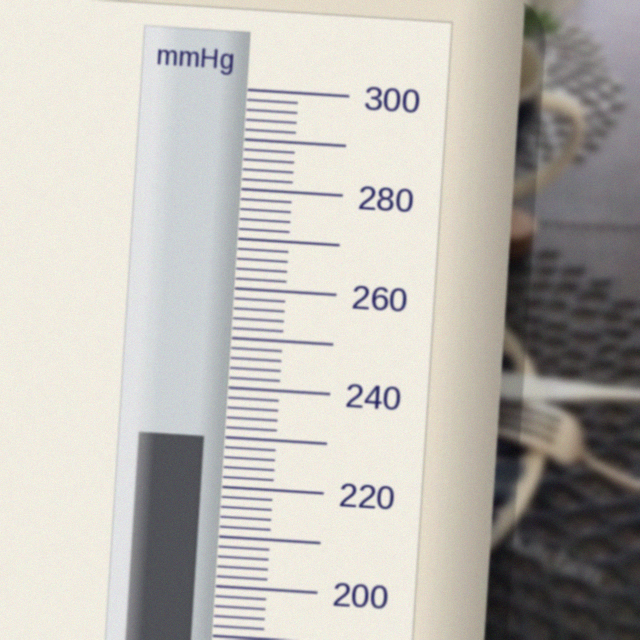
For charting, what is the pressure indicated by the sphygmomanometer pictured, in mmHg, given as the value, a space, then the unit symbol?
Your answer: 230 mmHg
